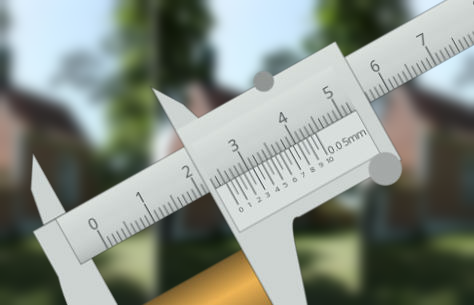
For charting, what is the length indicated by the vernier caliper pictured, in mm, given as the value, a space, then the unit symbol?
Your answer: 25.2 mm
